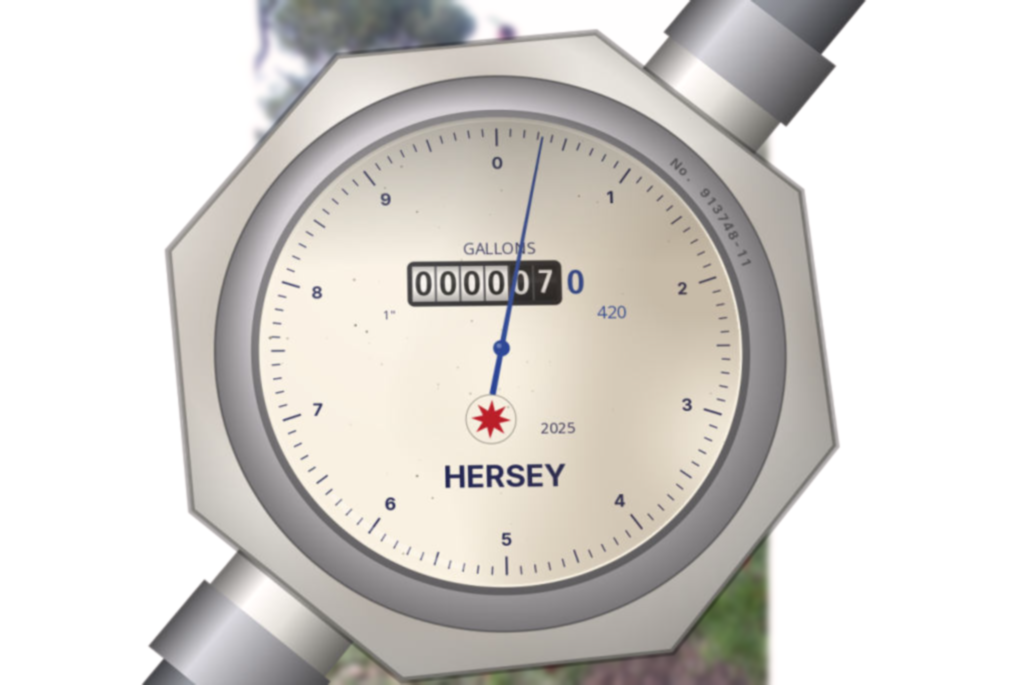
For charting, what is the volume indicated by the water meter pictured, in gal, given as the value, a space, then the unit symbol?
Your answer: 70.3 gal
